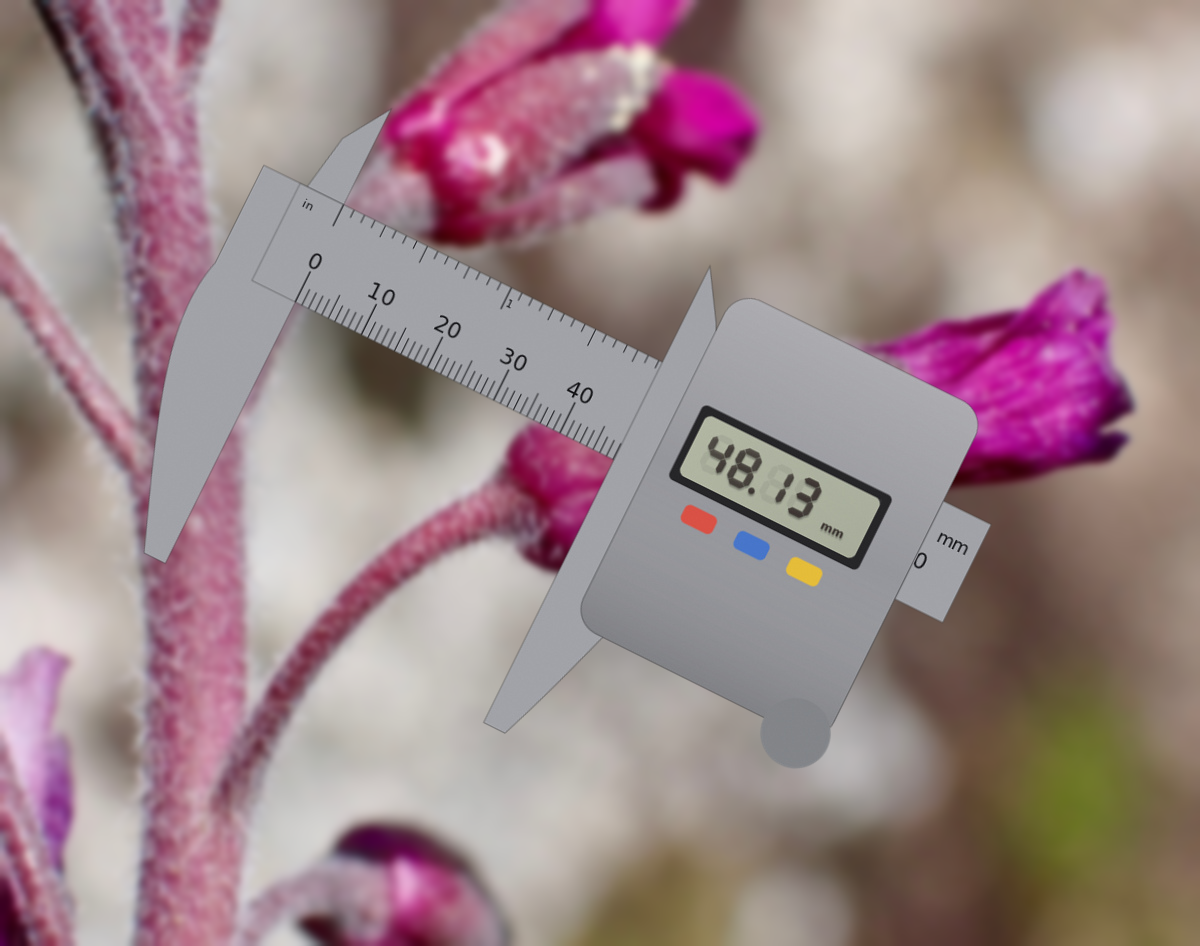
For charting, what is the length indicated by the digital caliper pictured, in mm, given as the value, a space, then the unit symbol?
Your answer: 48.13 mm
